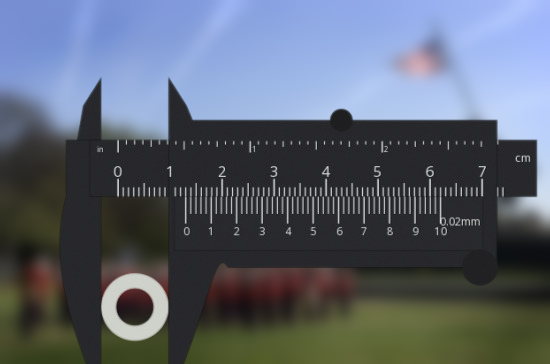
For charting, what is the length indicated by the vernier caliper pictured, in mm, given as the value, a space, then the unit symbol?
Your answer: 13.0 mm
